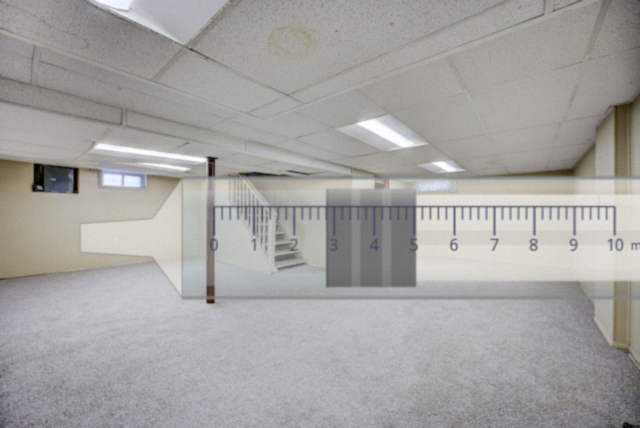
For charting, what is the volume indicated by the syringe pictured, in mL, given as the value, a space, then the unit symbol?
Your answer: 2.8 mL
